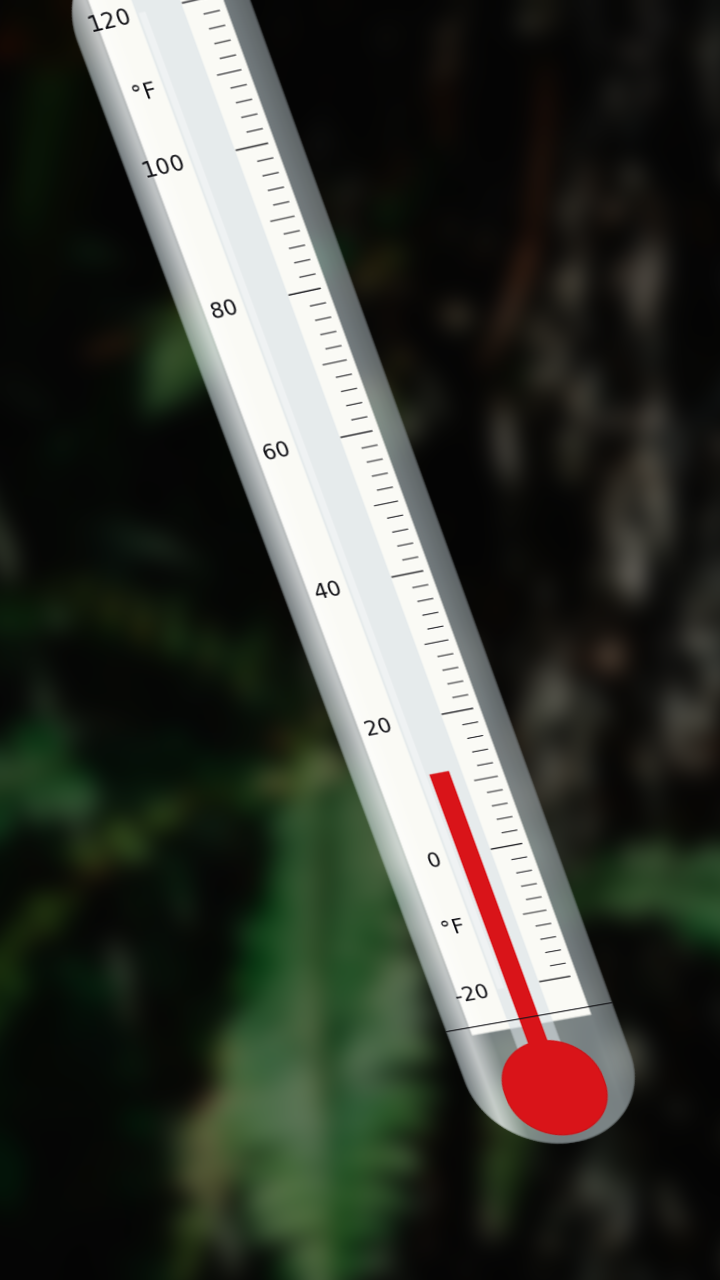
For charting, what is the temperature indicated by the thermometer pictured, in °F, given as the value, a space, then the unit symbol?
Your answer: 12 °F
